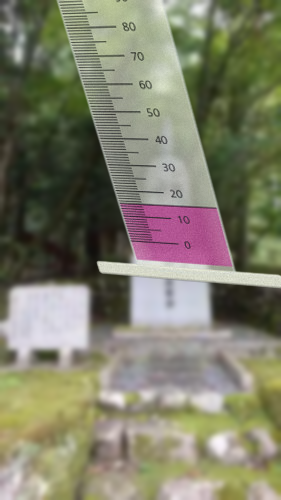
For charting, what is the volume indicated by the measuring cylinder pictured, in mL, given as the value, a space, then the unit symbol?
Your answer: 15 mL
